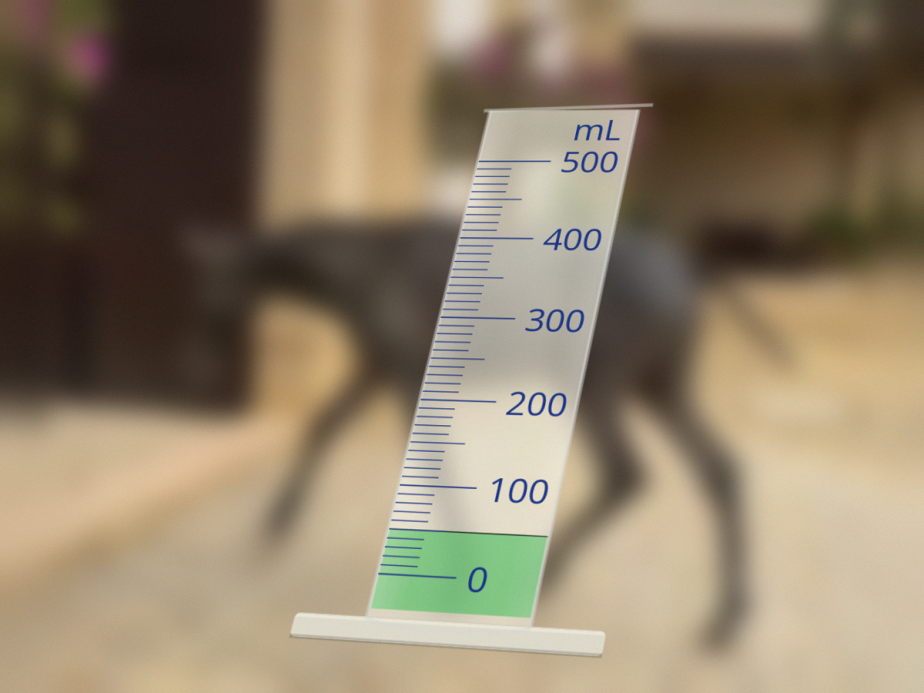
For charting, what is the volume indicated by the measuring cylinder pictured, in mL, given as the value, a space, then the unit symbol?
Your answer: 50 mL
